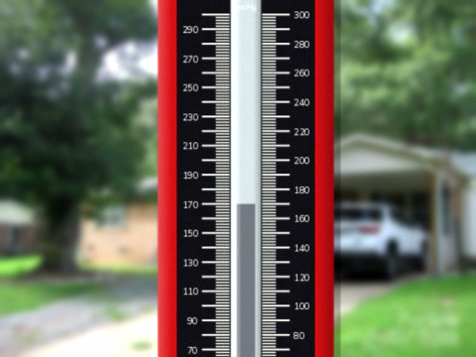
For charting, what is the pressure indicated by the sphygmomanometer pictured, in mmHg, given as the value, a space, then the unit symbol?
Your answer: 170 mmHg
